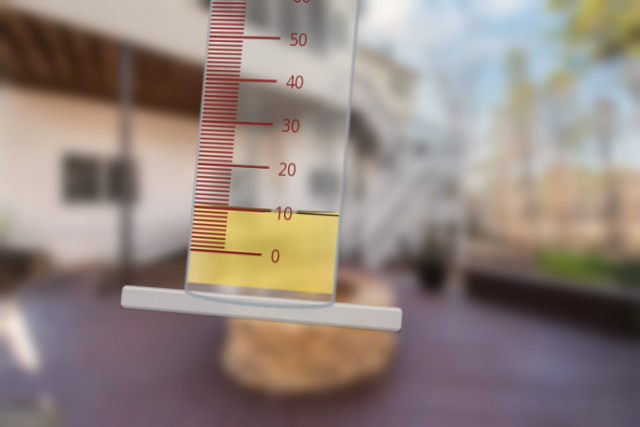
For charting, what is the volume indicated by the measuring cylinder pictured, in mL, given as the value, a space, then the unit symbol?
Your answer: 10 mL
